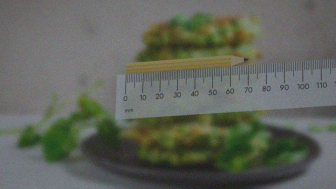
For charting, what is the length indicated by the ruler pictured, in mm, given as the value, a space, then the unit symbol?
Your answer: 70 mm
